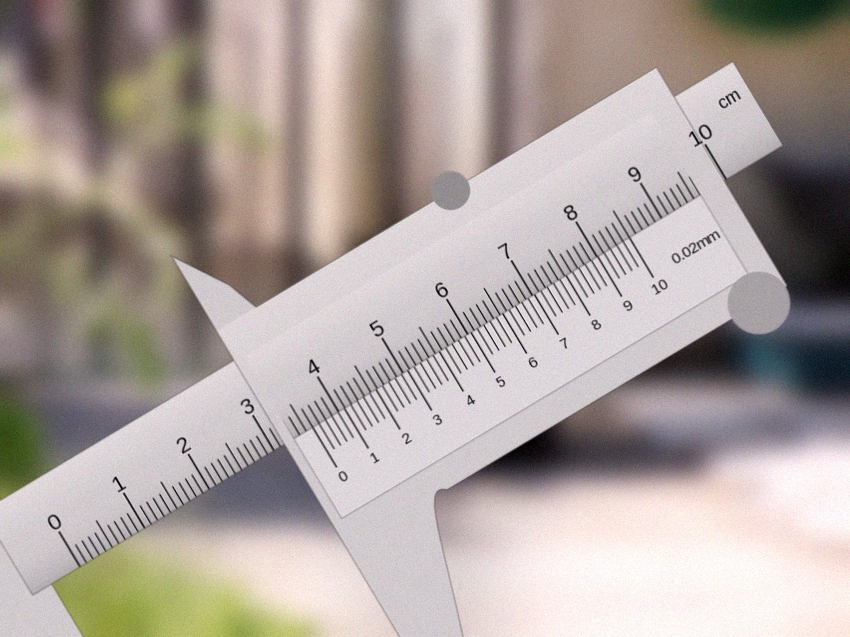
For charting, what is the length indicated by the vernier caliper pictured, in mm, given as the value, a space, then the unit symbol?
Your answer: 36.0 mm
